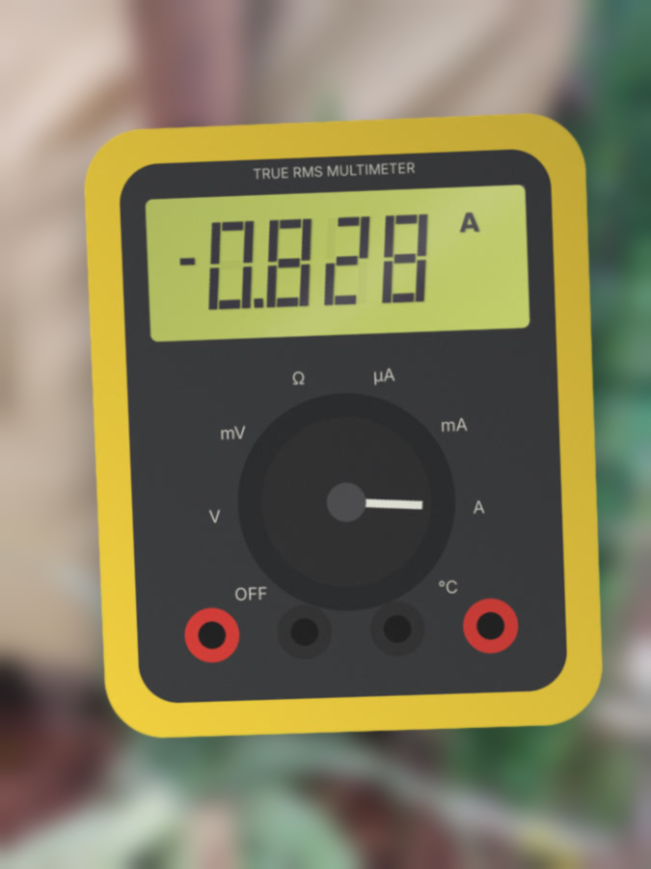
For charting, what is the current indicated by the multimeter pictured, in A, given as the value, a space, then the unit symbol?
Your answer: -0.828 A
